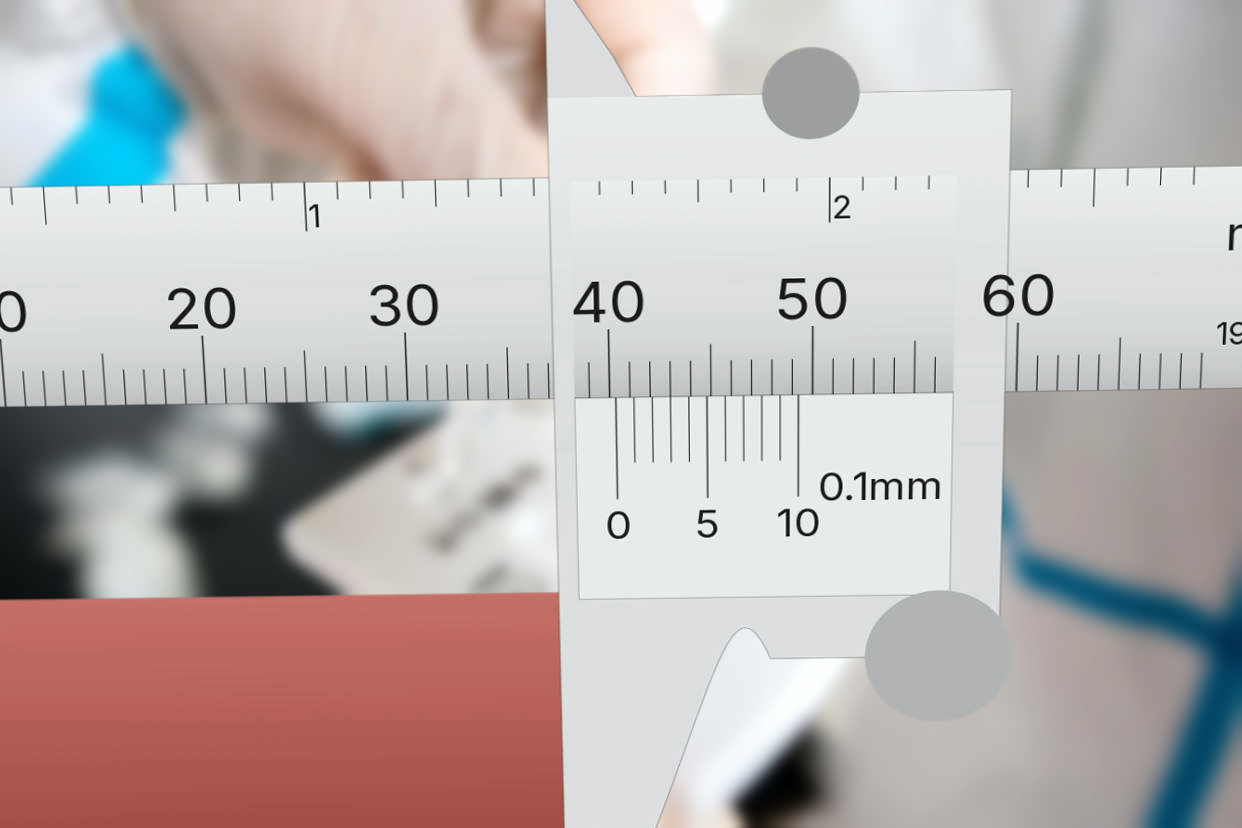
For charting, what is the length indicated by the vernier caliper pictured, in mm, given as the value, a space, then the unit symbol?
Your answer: 40.3 mm
